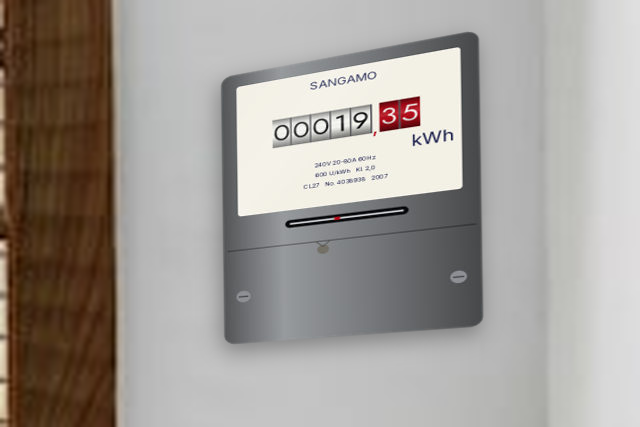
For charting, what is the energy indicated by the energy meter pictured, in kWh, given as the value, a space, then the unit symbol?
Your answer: 19.35 kWh
